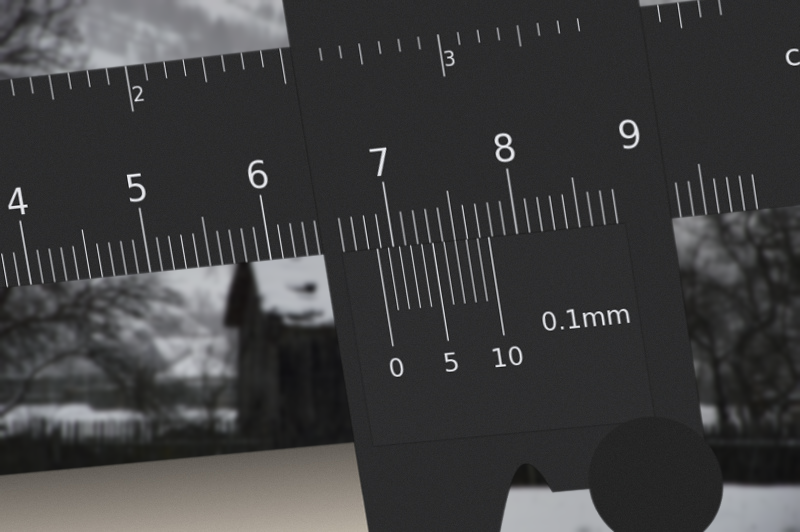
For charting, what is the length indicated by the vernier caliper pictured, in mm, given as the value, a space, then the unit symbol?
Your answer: 68.7 mm
